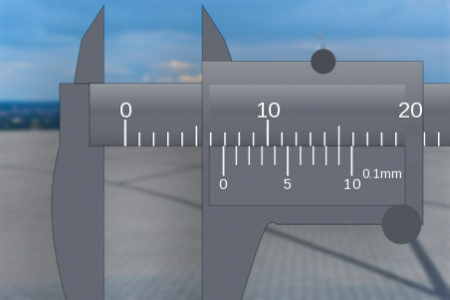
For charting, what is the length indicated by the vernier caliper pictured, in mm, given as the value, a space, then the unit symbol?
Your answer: 6.9 mm
